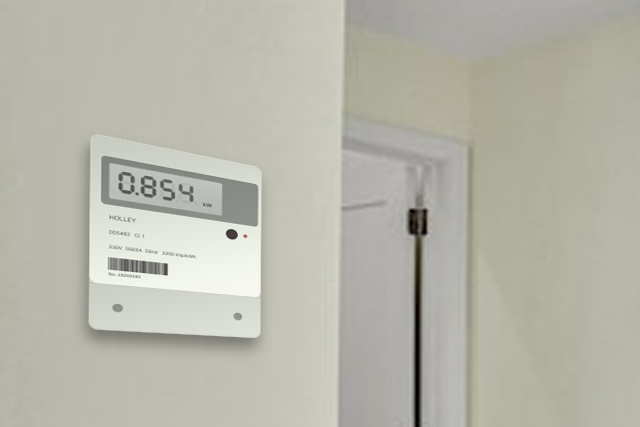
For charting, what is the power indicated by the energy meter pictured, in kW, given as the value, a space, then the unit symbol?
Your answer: 0.854 kW
